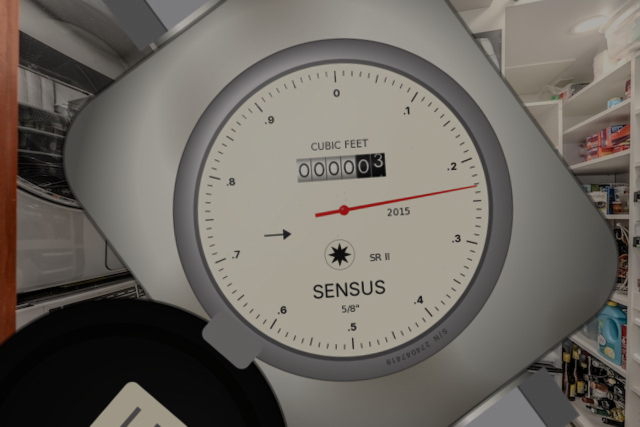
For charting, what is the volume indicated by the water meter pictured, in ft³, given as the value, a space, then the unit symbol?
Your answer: 3.23 ft³
